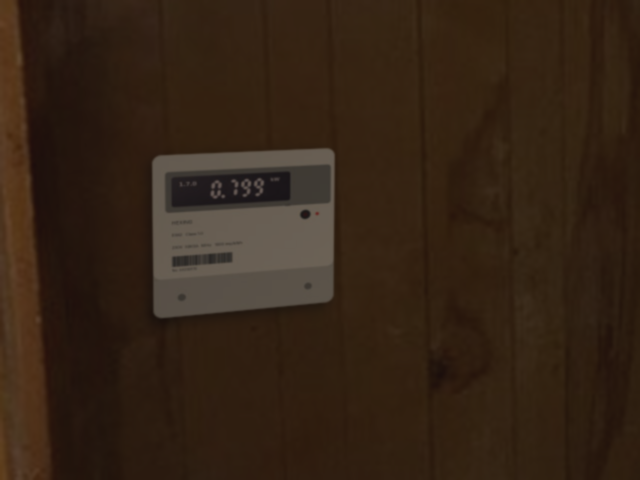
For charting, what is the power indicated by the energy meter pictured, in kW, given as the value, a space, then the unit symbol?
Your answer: 0.799 kW
